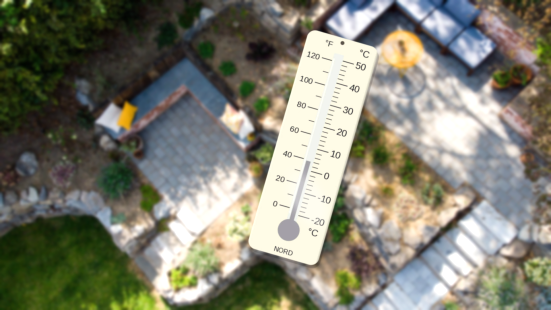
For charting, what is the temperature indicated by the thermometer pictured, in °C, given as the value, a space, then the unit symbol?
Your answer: 4 °C
